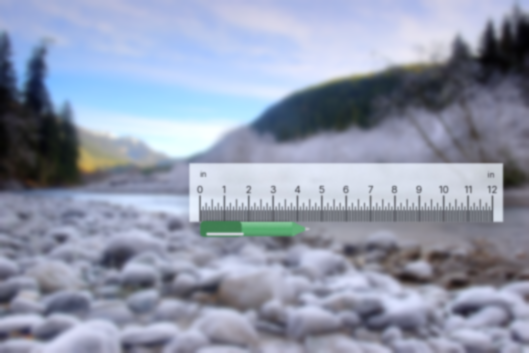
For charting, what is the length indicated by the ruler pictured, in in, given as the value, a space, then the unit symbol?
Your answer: 4.5 in
